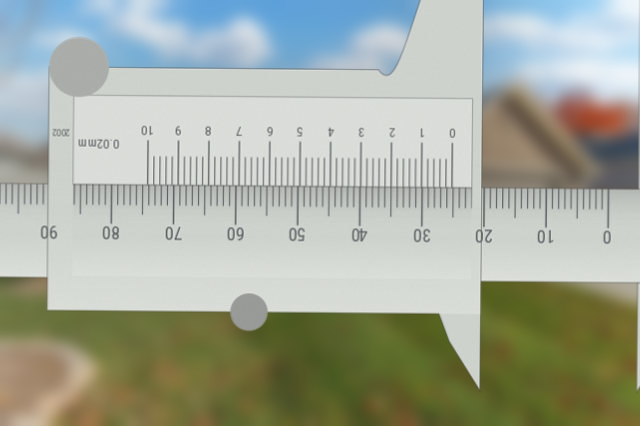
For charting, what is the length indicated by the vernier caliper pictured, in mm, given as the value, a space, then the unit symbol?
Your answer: 25.2 mm
